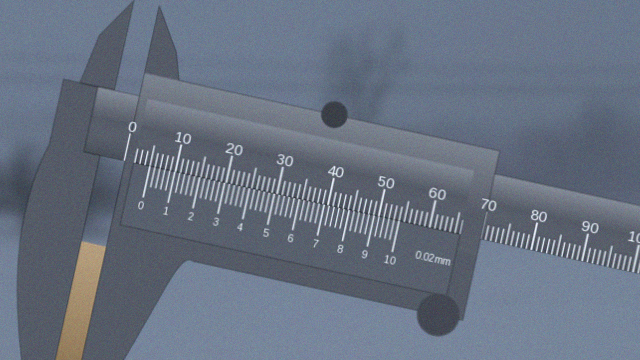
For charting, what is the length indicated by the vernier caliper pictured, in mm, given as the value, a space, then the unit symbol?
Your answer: 5.0 mm
